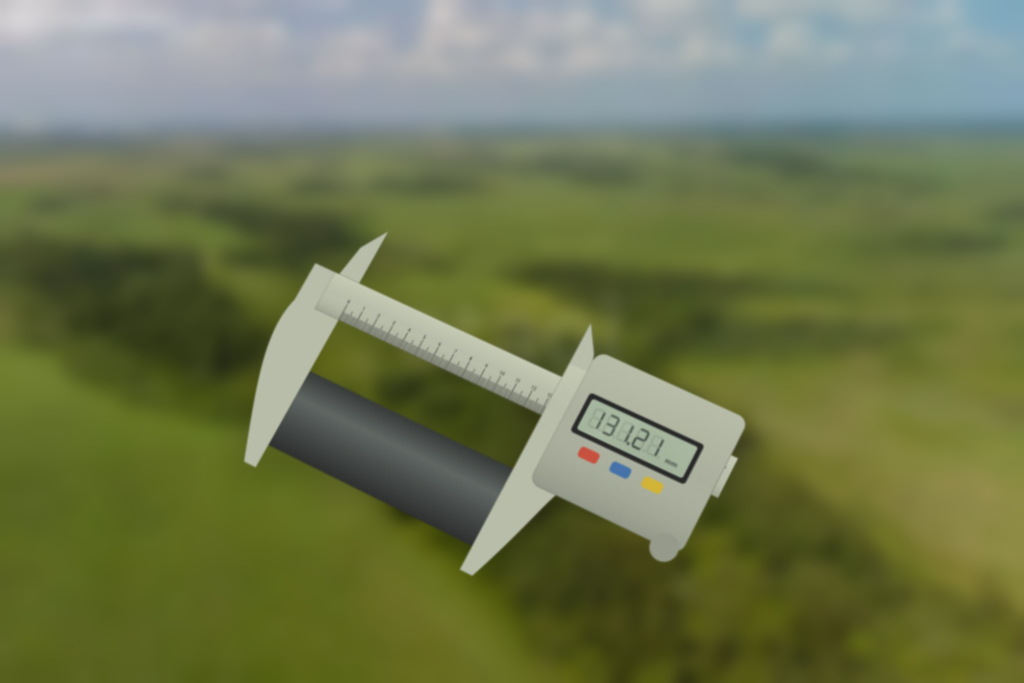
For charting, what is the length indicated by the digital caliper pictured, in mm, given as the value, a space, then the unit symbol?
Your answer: 131.21 mm
